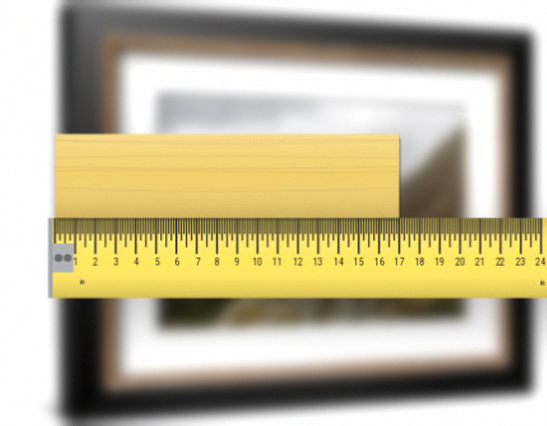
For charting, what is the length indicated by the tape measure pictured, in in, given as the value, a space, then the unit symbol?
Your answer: 17 in
